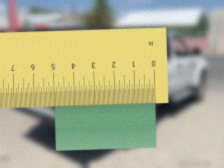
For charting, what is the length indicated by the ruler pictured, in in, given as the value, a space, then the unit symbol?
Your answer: 5 in
